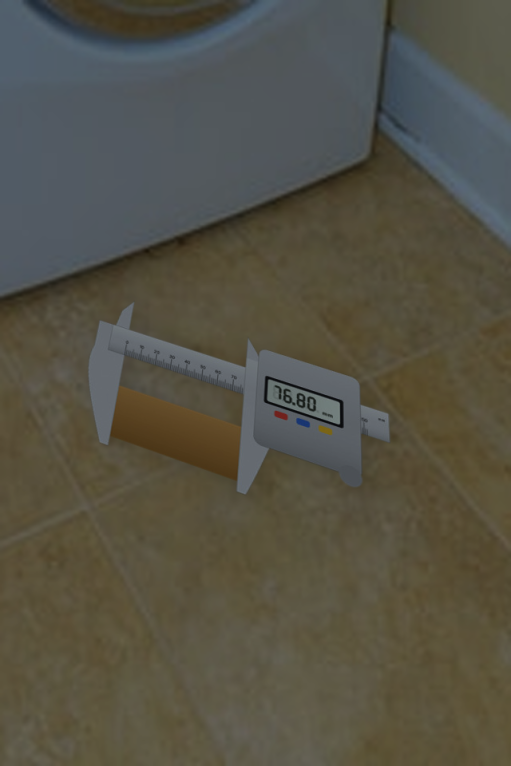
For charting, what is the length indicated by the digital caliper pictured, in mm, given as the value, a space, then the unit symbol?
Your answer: 76.80 mm
